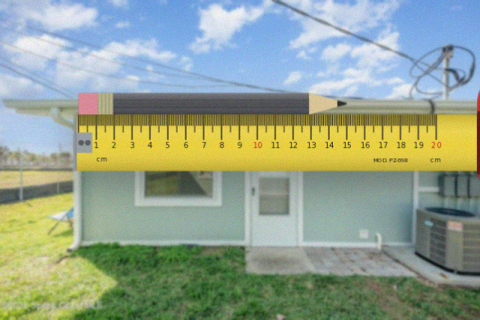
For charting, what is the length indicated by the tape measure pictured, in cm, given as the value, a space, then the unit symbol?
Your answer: 15 cm
